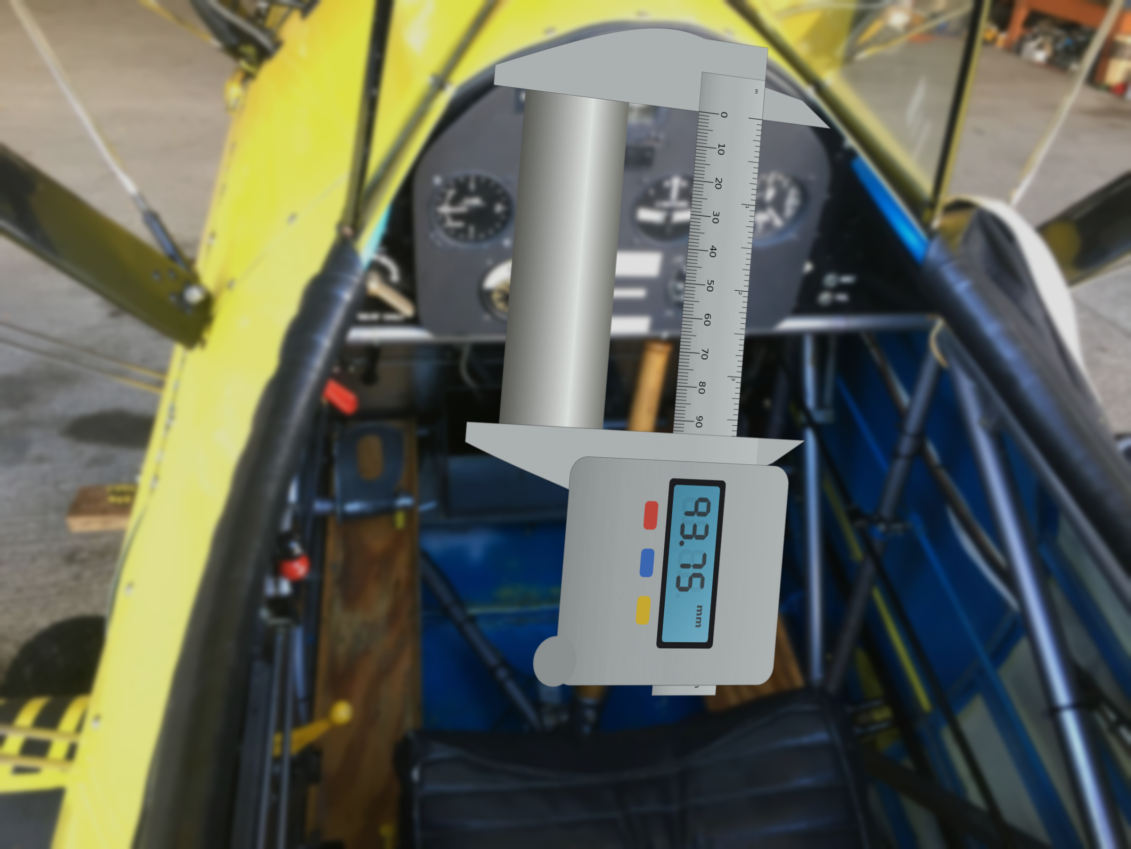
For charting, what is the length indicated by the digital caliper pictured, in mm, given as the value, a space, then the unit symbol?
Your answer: 93.75 mm
